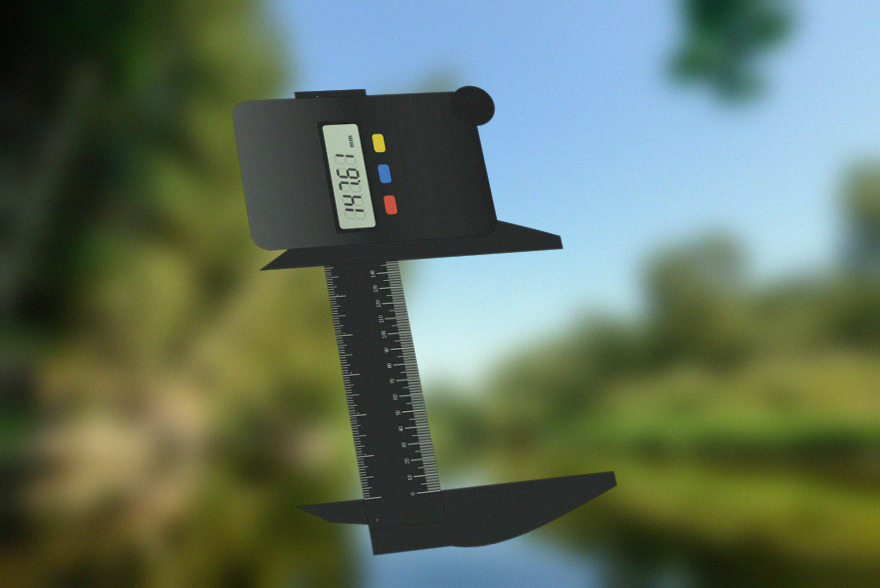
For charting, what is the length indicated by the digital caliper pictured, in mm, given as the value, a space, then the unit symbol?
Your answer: 147.61 mm
